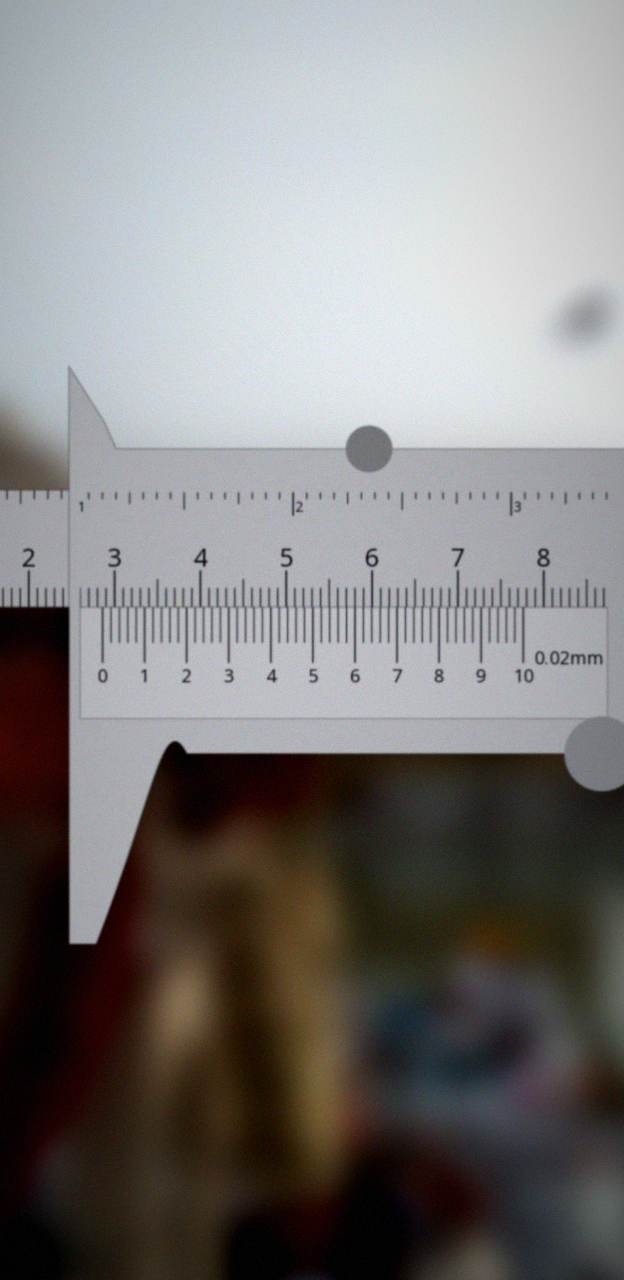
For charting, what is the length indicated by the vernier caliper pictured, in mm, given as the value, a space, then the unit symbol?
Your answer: 28.6 mm
